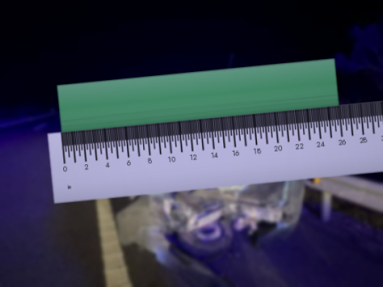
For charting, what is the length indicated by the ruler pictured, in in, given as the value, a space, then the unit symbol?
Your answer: 26 in
